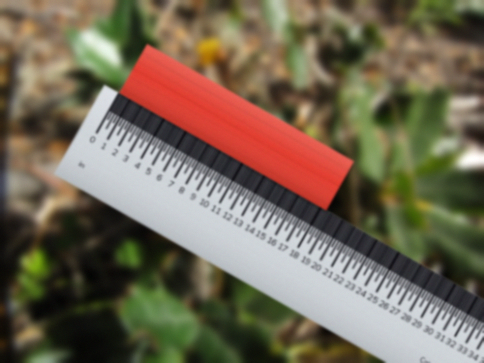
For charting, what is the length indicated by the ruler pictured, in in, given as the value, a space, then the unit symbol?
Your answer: 18.5 in
